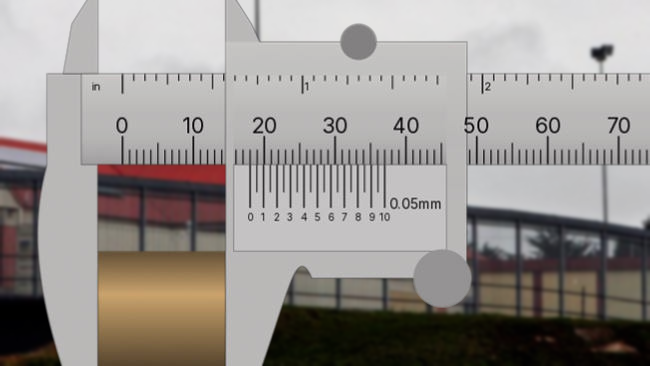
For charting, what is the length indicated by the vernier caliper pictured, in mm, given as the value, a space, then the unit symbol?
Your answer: 18.0 mm
